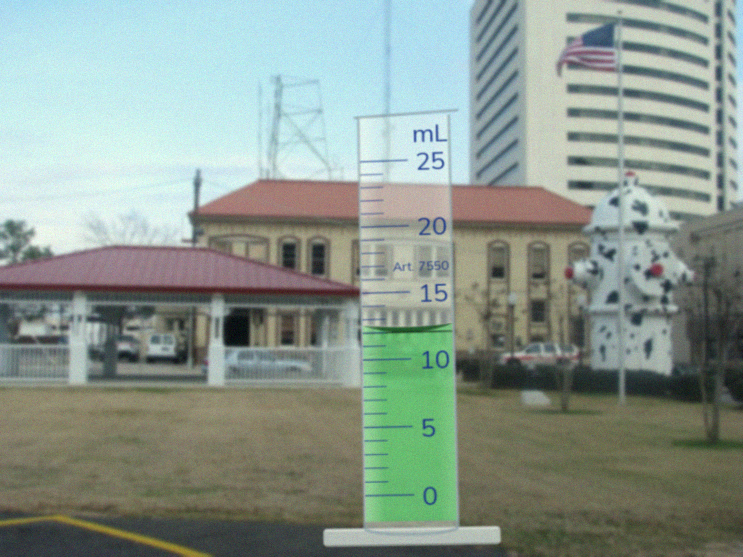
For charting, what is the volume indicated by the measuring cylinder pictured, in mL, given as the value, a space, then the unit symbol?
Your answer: 12 mL
